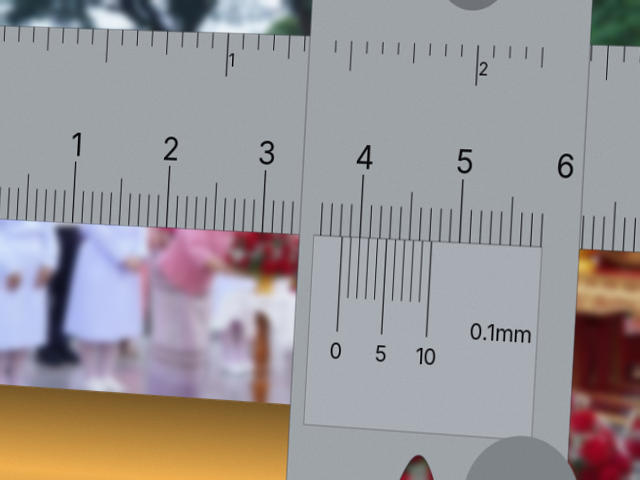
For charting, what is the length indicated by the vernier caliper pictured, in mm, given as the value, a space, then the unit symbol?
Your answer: 38.2 mm
